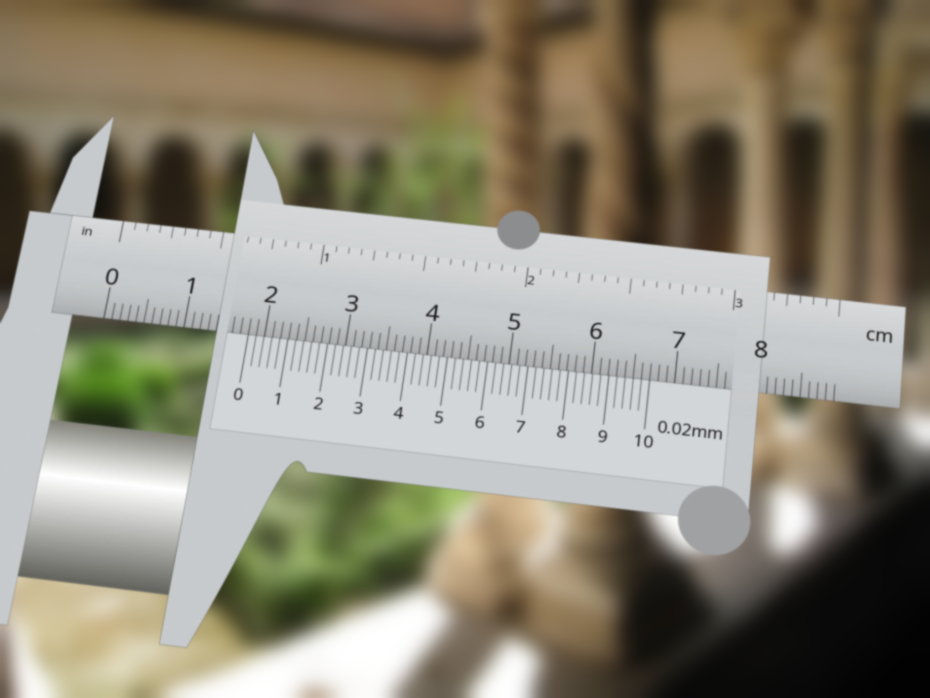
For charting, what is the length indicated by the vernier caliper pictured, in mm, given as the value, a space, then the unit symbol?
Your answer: 18.0 mm
